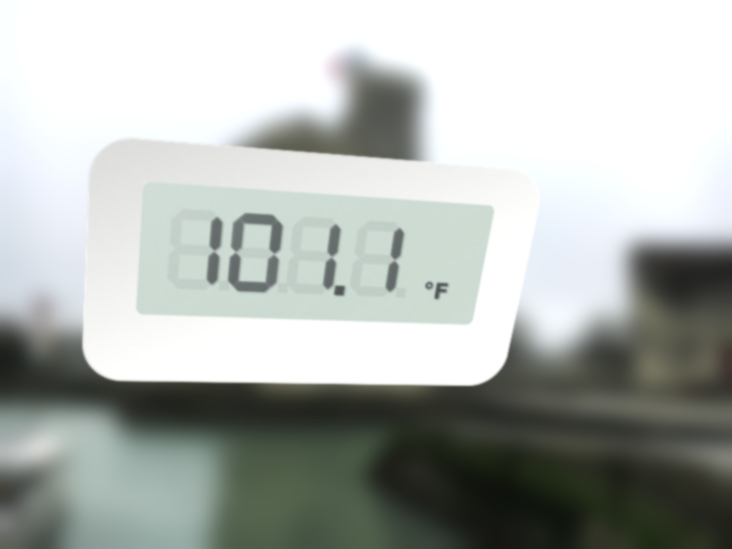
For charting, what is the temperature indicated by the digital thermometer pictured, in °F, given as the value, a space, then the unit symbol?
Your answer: 101.1 °F
